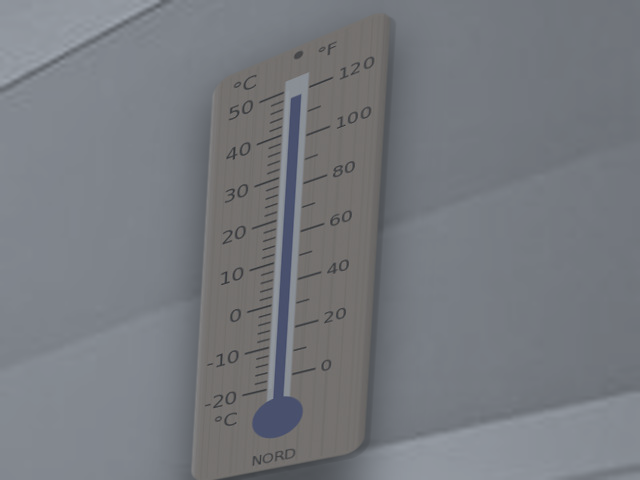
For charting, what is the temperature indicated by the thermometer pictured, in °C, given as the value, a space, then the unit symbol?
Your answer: 48 °C
